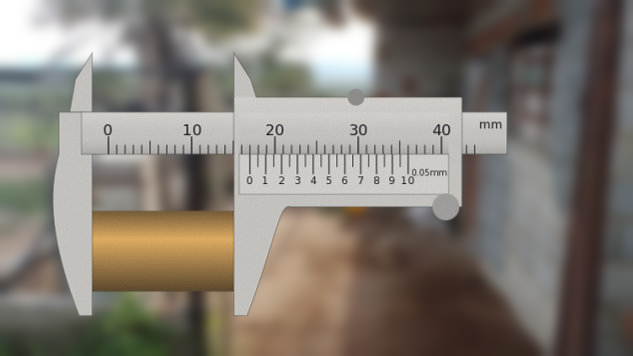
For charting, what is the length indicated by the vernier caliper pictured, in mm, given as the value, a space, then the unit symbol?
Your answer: 17.0 mm
